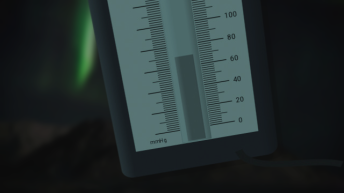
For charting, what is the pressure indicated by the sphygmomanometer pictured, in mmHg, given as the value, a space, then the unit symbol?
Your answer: 70 mmHg
